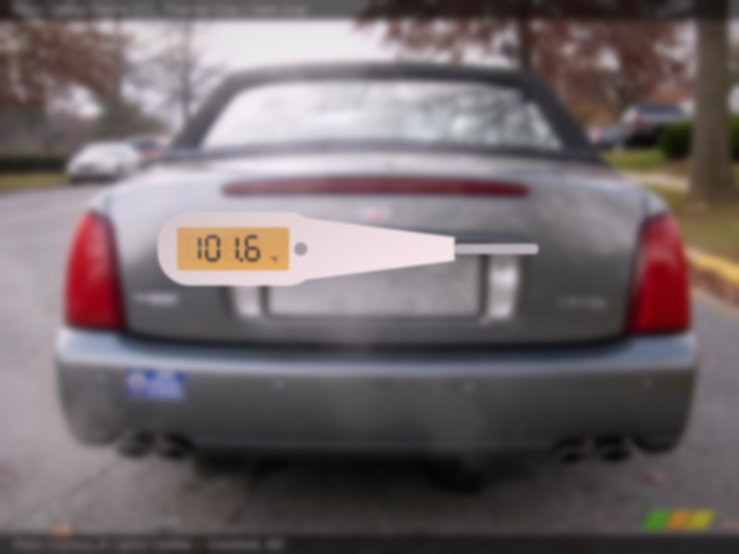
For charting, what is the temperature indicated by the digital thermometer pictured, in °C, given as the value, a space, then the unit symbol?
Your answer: 101.6 °C
